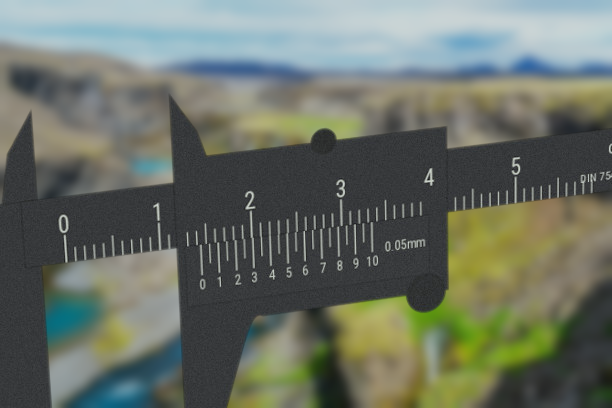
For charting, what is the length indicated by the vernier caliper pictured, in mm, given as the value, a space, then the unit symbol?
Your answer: 14.4 mm
